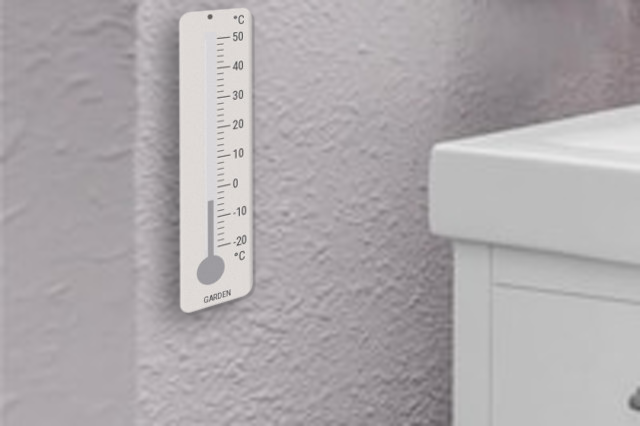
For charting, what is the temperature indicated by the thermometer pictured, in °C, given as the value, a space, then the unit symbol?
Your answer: -4 °C
